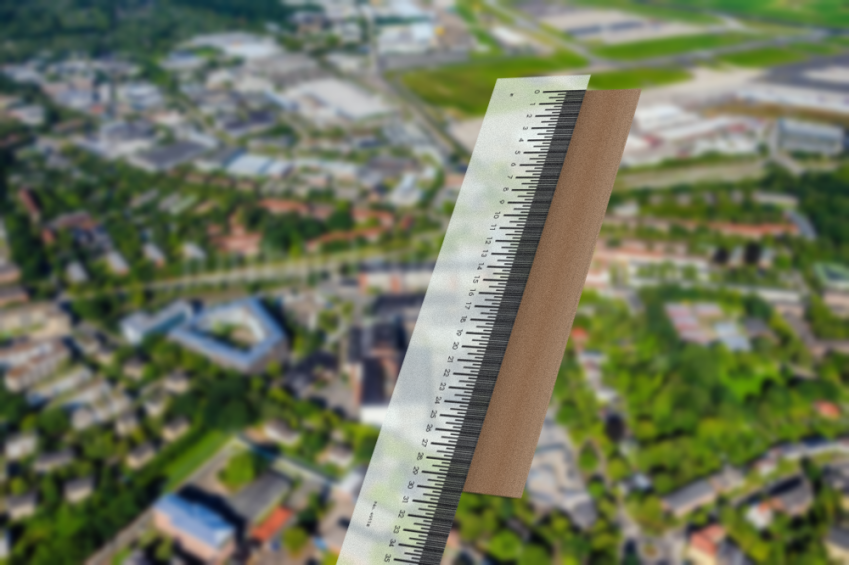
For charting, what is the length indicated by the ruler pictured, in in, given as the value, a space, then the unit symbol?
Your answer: 30 in
